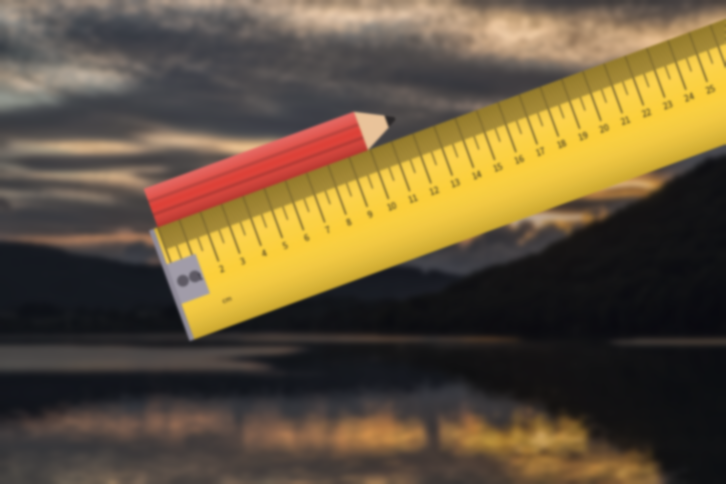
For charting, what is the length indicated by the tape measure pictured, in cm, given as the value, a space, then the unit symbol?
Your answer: 11.5 cm
